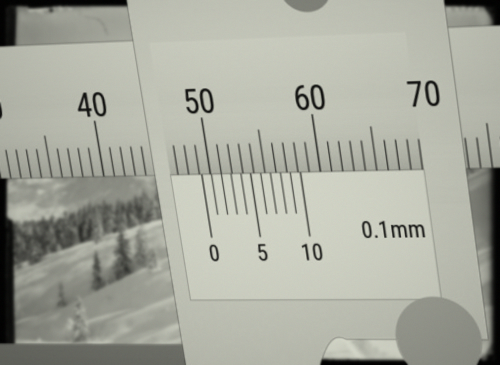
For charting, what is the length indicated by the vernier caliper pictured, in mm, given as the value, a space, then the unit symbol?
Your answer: 49.2 mm
